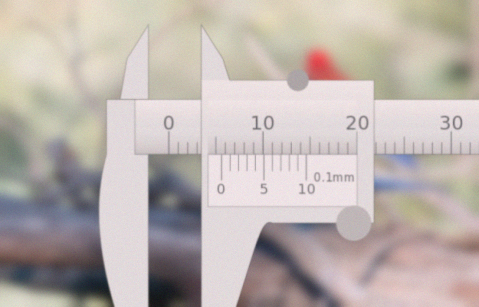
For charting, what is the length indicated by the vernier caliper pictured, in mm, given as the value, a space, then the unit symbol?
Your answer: 5.6 mm
